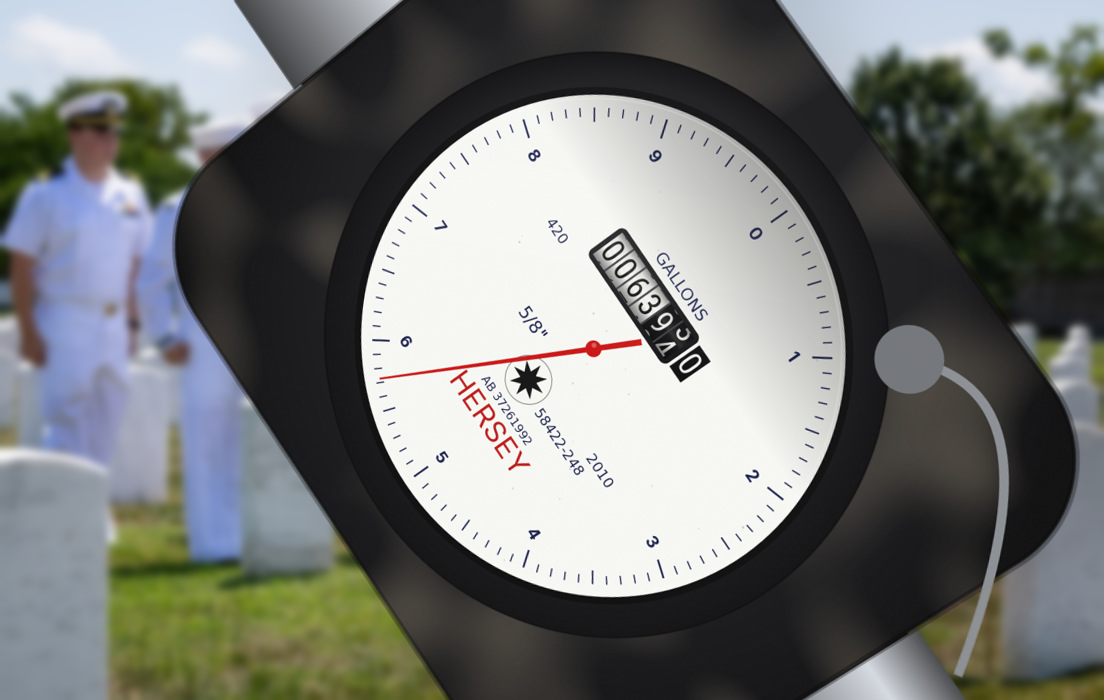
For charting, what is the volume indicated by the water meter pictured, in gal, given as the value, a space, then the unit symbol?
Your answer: 63935.7 gal
